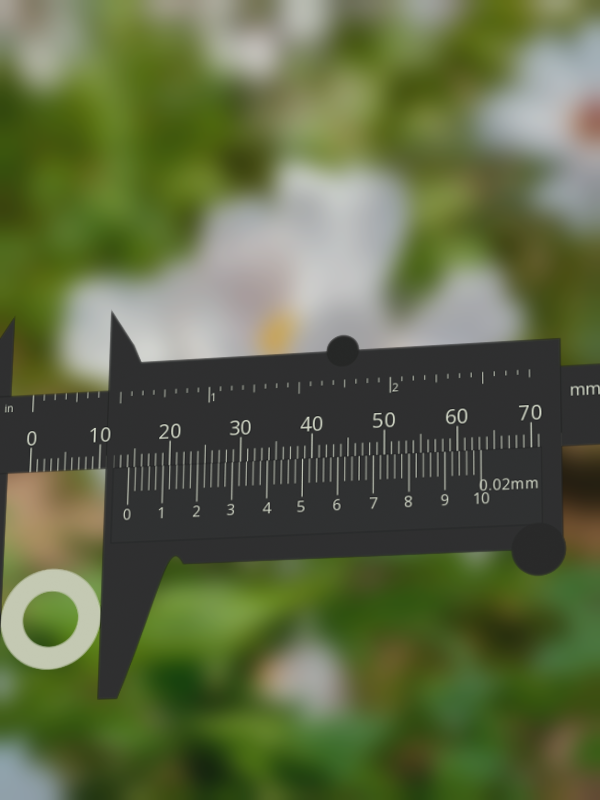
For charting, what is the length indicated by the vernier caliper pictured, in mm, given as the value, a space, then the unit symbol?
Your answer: 14.2 mm
